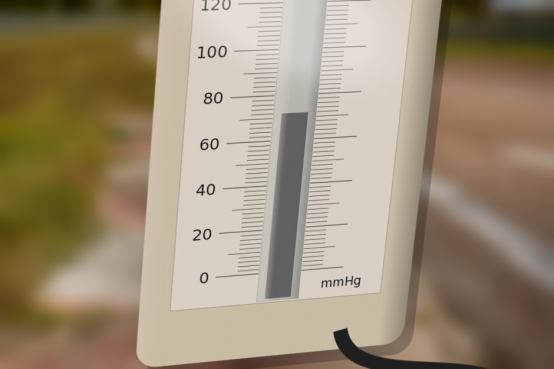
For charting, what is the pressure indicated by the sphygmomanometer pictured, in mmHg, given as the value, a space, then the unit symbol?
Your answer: 72 mmHg
